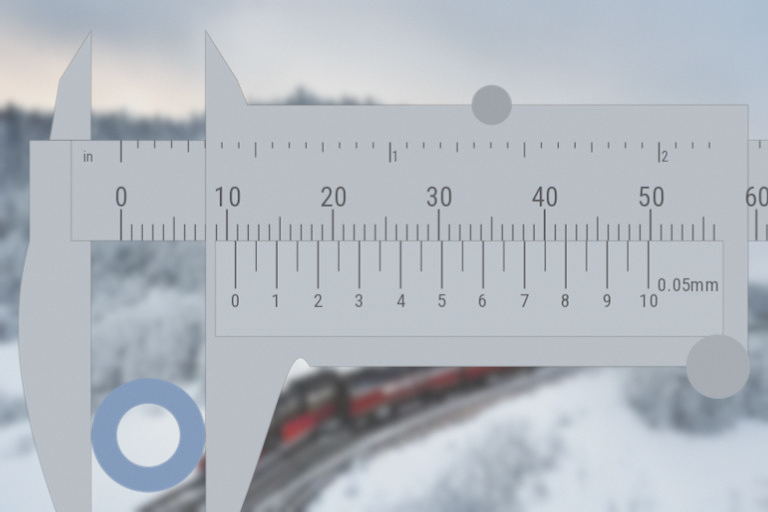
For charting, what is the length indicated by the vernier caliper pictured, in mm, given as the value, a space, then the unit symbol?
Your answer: 10.8 mm
